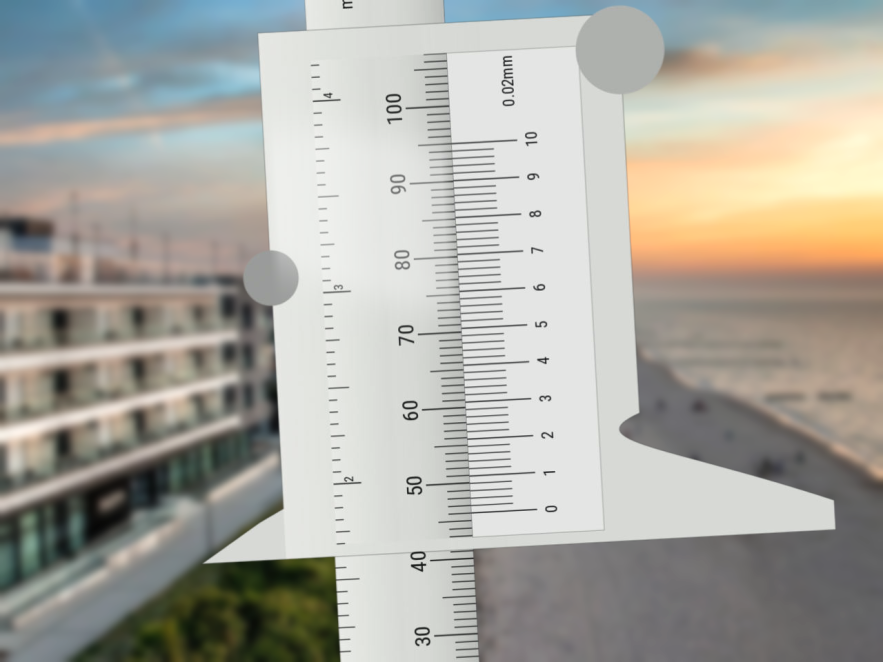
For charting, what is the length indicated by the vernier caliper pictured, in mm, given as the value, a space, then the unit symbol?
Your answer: 46.0 mm
